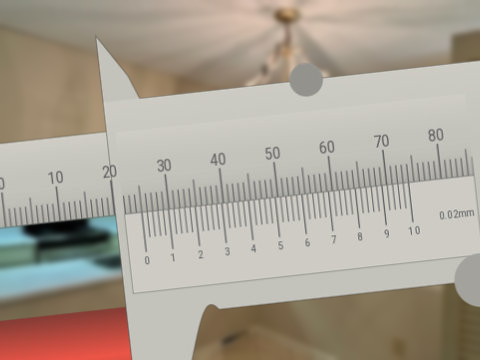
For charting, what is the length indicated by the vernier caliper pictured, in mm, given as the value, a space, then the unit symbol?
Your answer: 25.0 mm
